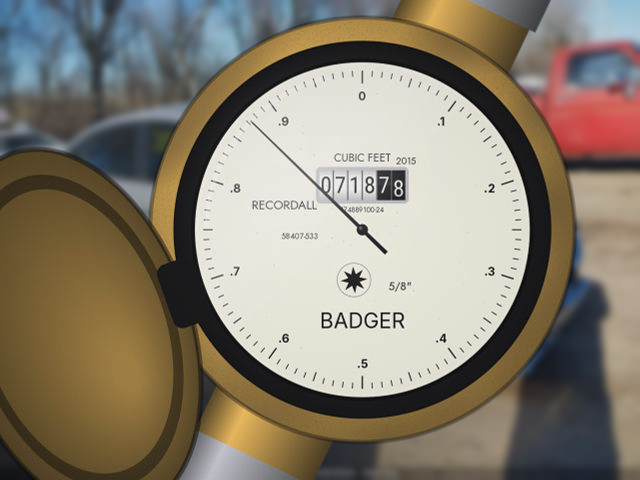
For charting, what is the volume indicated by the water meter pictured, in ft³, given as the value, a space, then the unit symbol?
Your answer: 71877.87 ft³
